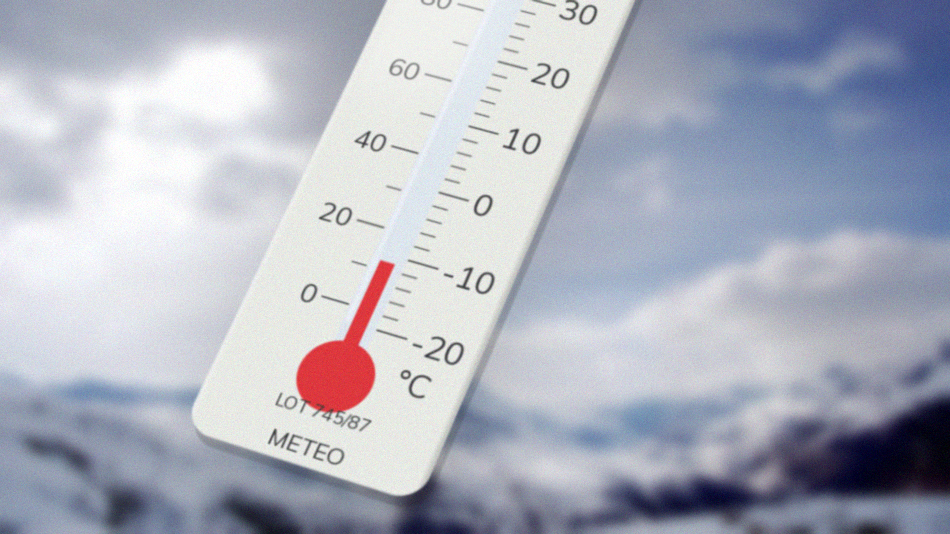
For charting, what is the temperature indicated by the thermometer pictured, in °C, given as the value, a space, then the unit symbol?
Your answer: -11 °C
